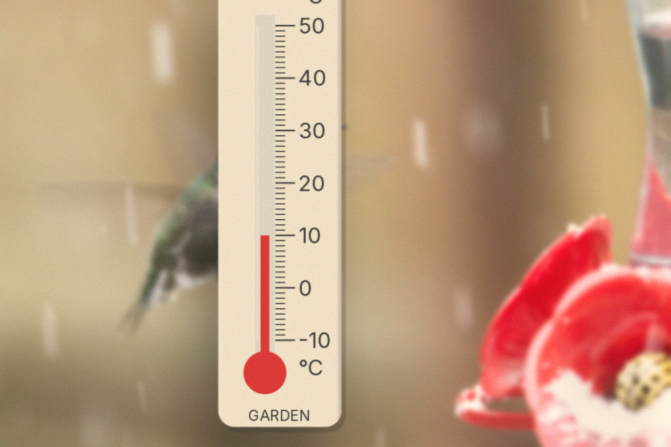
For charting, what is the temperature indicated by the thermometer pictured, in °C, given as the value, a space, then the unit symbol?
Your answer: 10 °C
